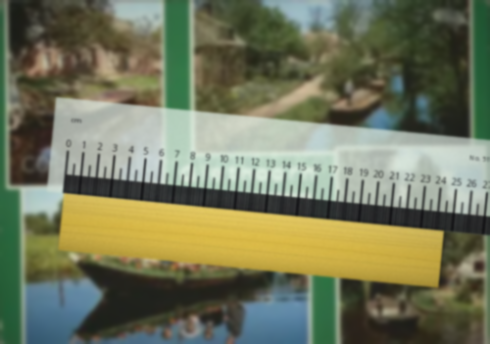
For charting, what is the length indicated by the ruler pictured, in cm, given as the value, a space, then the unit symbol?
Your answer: 24.5 cm
